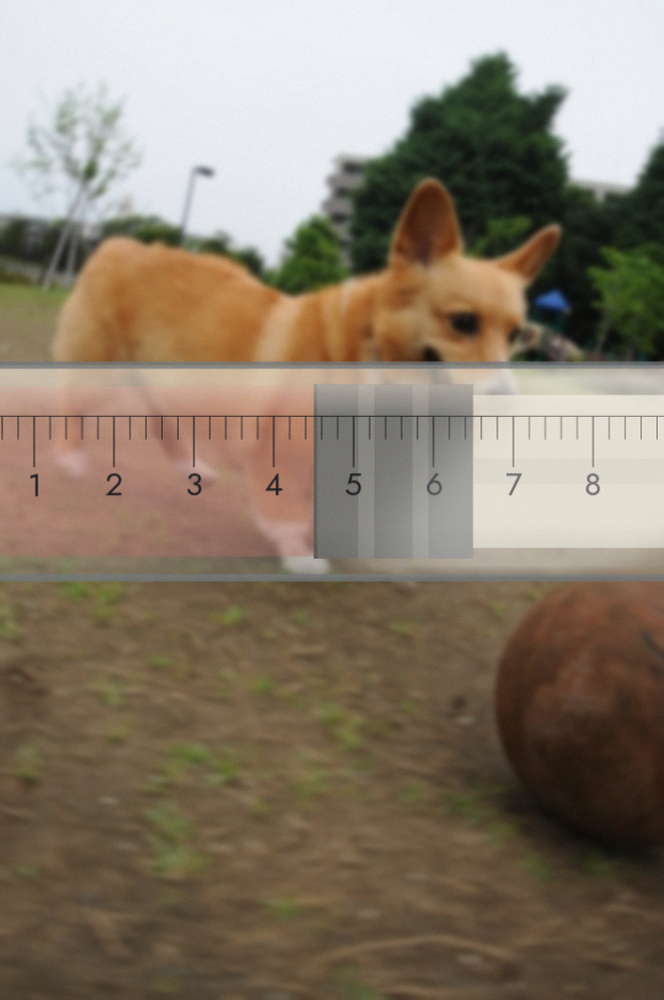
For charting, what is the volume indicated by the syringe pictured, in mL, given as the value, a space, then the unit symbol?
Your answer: 4.5 mL
